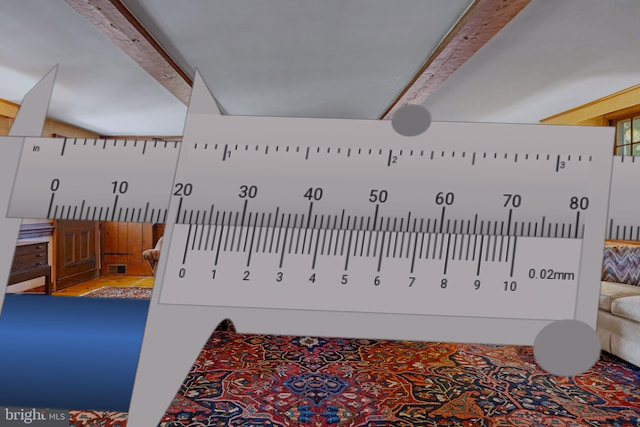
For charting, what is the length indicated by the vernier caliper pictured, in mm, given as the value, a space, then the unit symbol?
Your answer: 22.2 mm
